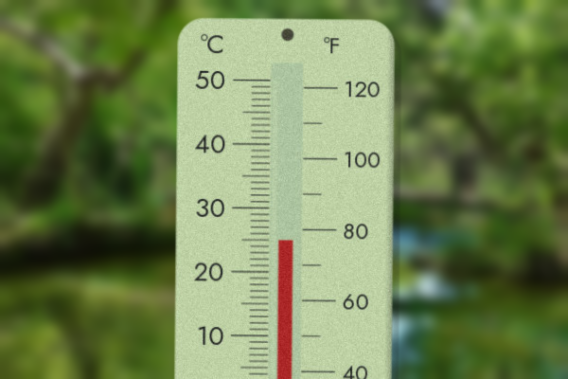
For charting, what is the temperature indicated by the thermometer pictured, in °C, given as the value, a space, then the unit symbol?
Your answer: 25 °C
